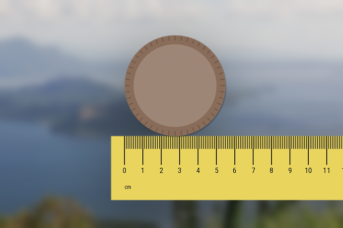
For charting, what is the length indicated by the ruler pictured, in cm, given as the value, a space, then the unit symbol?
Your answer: 5.5 cm
